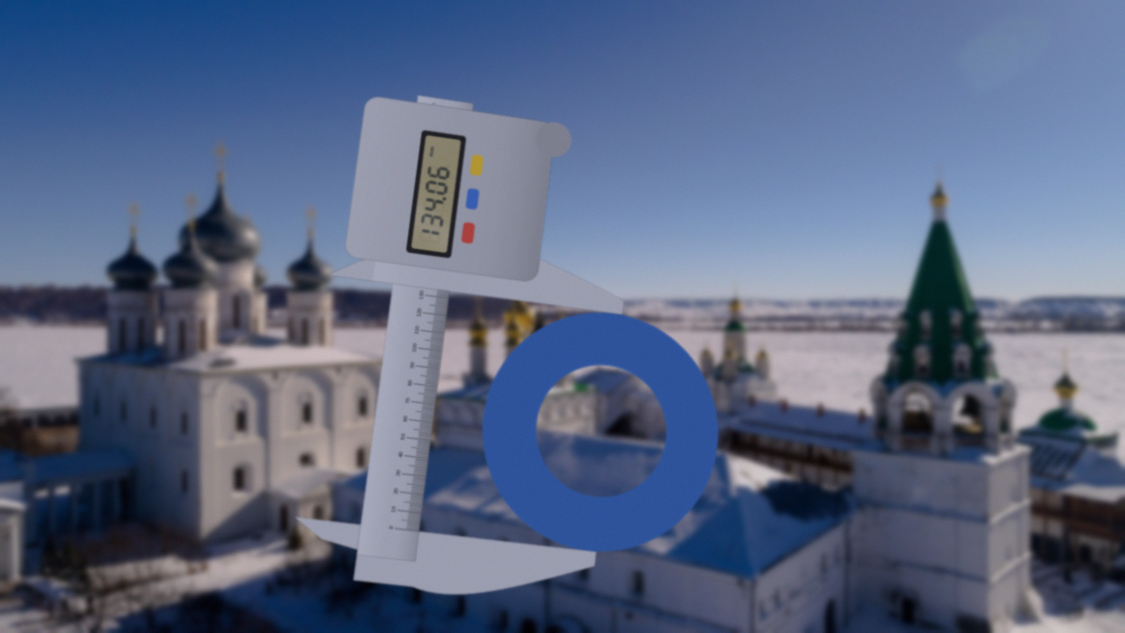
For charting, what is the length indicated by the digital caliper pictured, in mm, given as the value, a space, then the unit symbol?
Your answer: 134.06 mm
